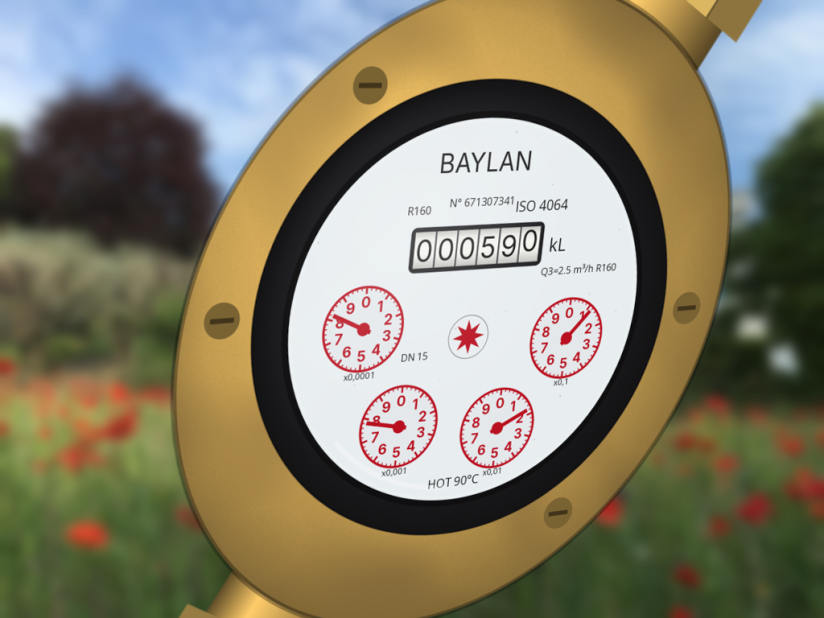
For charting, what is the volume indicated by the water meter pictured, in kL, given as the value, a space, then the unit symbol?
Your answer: 590.1178 kL
